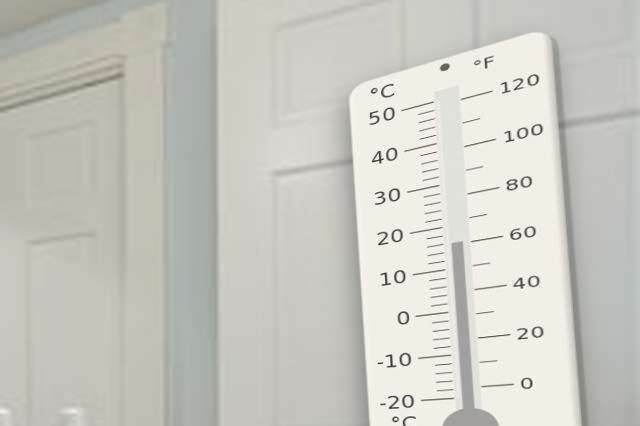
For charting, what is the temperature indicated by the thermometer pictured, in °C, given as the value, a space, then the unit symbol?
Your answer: 16 °C
